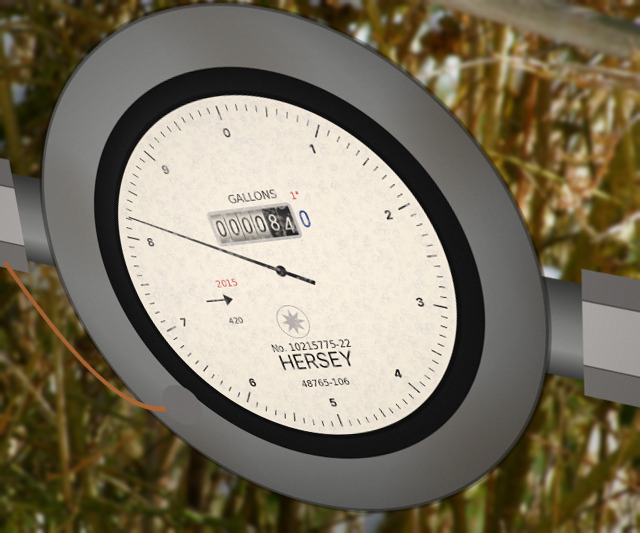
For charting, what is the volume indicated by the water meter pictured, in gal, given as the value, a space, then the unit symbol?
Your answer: 838.2 gal
